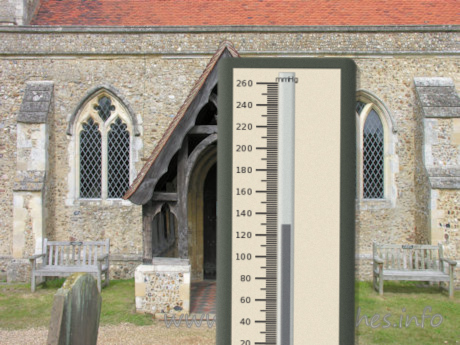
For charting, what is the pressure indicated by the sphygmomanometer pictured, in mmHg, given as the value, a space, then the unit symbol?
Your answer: 130 mmHg
